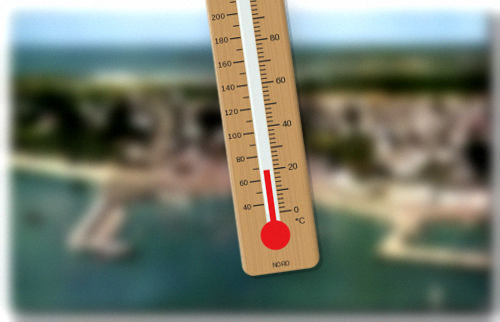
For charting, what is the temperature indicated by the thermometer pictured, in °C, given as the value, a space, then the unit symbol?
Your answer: 20 °C
